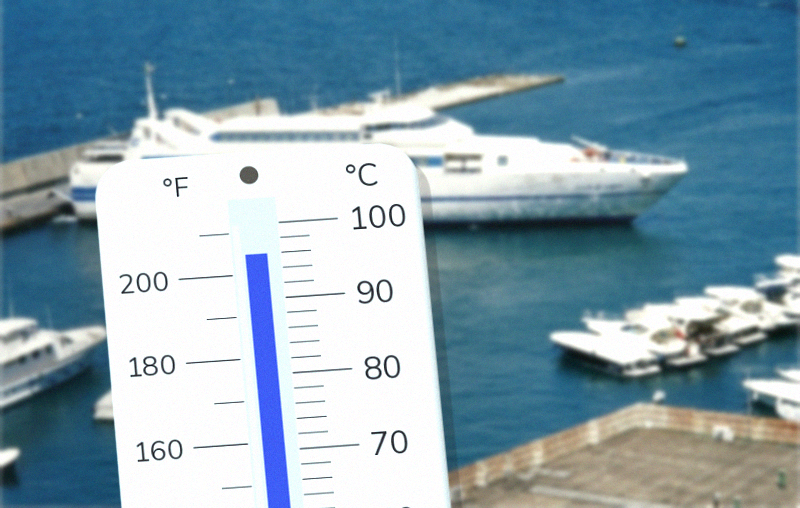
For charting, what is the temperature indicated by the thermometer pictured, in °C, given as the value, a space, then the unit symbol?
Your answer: 96 °C
